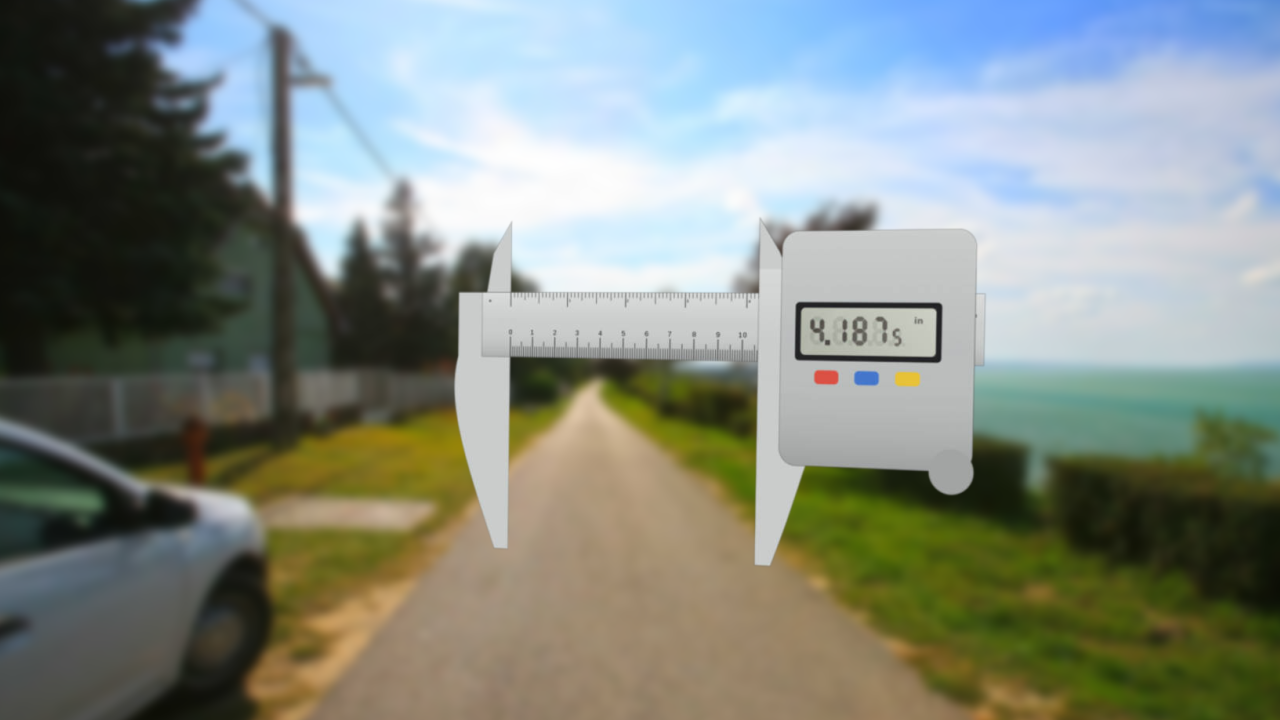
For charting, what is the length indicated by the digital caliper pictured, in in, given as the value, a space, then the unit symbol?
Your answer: 4.1875 in
